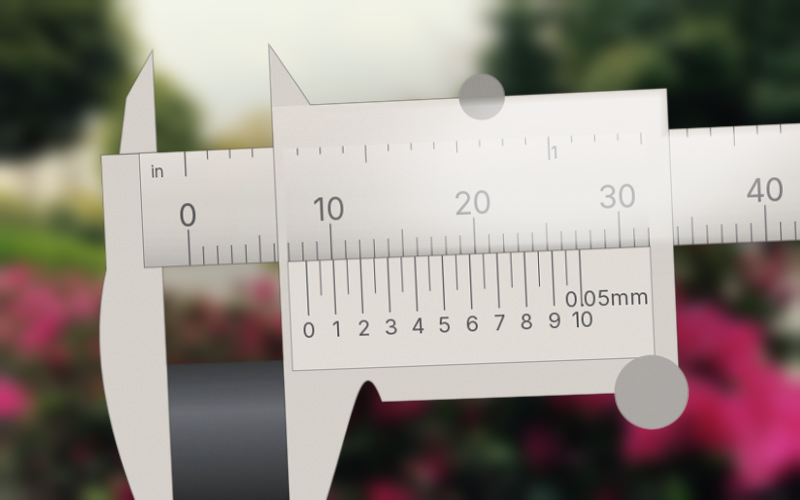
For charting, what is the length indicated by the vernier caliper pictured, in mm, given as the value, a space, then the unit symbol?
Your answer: 8.2 mm
